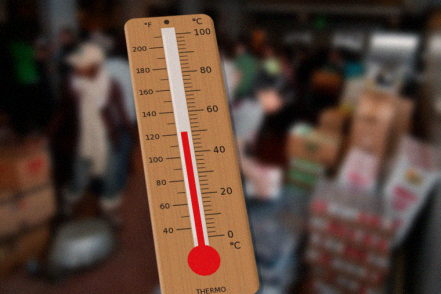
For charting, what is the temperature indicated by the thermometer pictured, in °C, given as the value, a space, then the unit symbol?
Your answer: 50 °C
